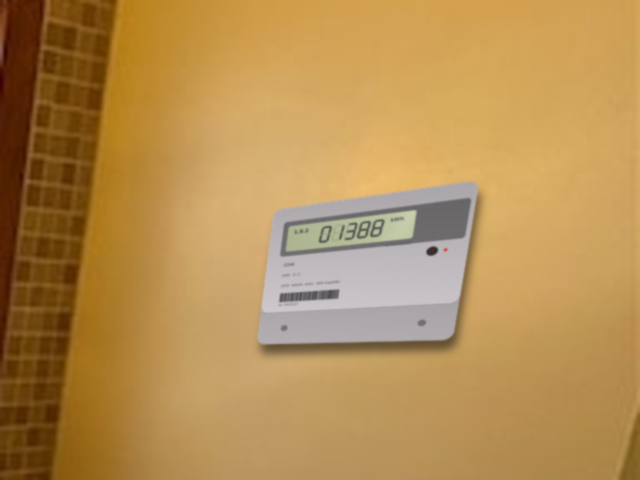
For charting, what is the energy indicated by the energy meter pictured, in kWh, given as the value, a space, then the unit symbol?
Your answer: 1388 kWh
